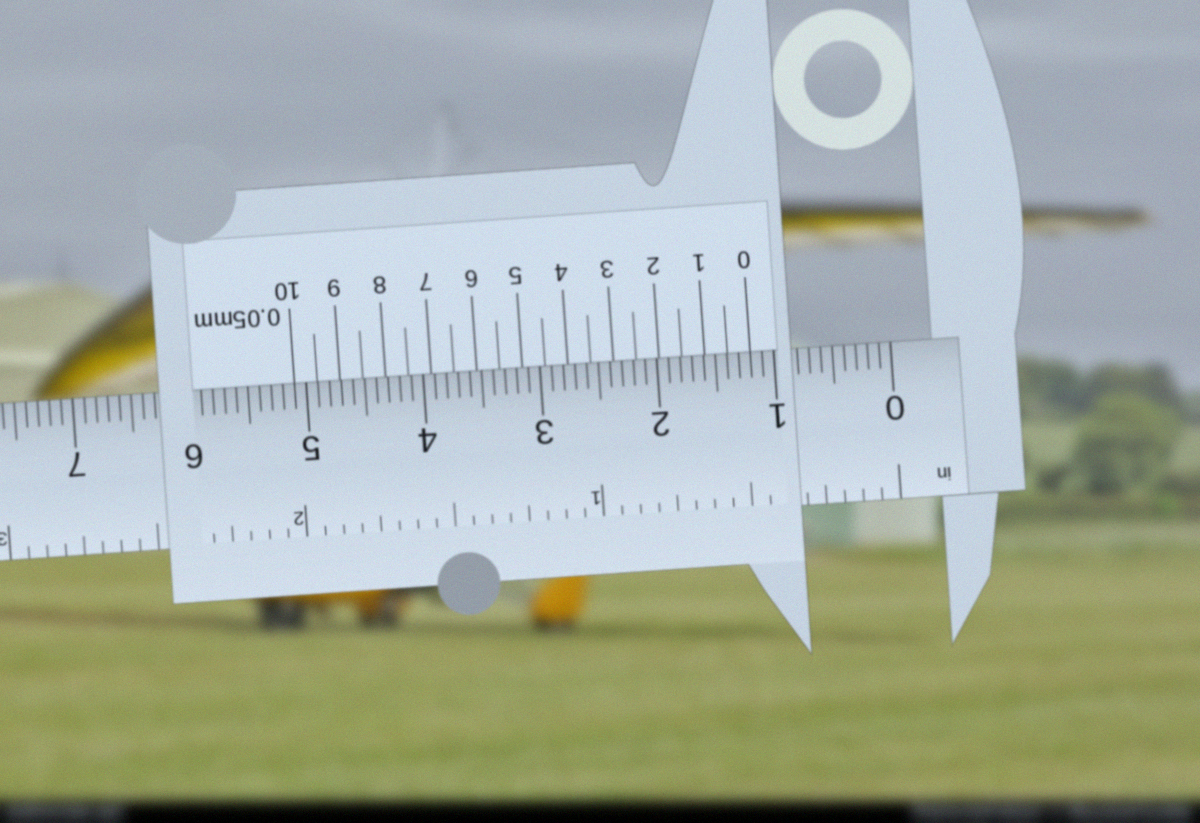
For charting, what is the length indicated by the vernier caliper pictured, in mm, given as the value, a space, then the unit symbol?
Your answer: 12.0 mm
